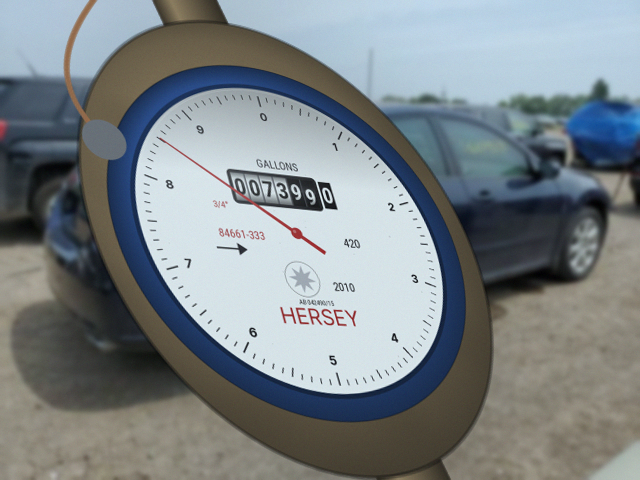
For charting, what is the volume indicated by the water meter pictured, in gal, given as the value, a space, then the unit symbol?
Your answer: 73988.5 gal
